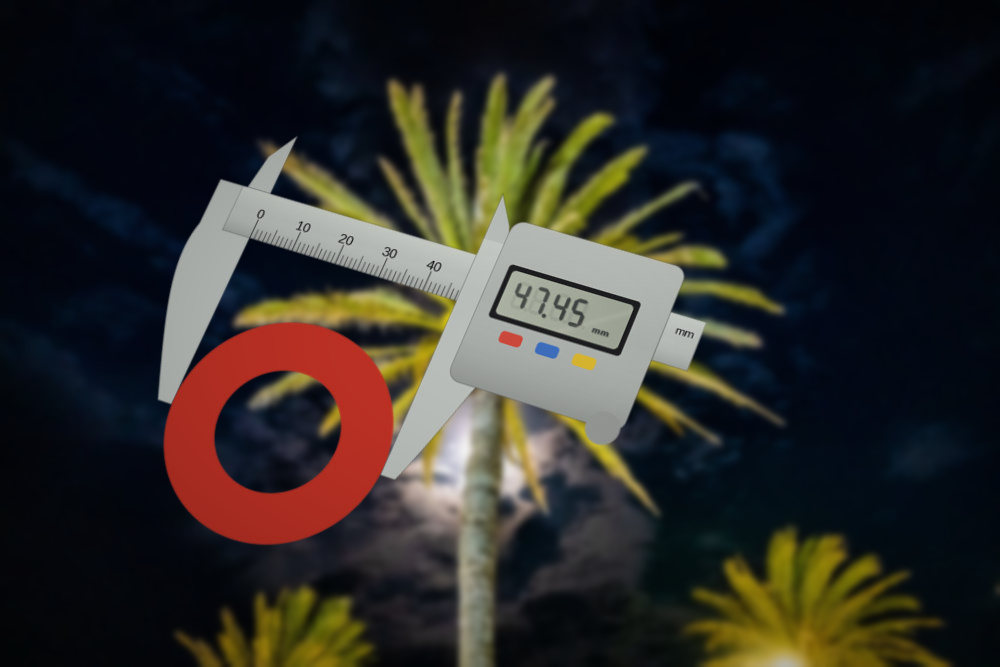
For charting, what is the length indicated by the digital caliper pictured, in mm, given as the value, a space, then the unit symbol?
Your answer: 47.45 mm
